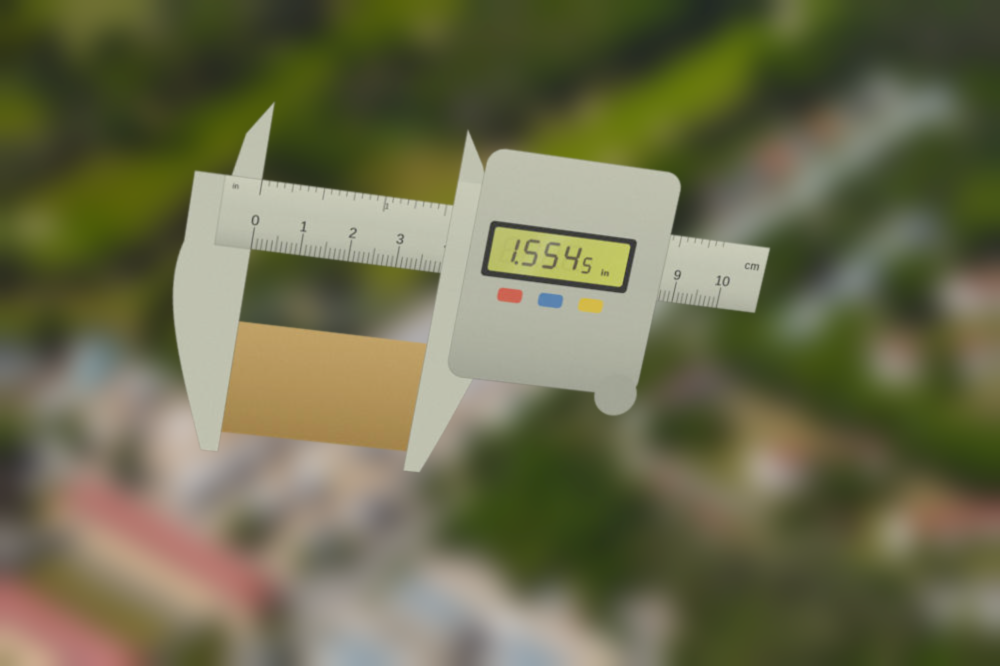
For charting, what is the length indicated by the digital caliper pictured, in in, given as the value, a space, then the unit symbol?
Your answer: 1.5545 in
